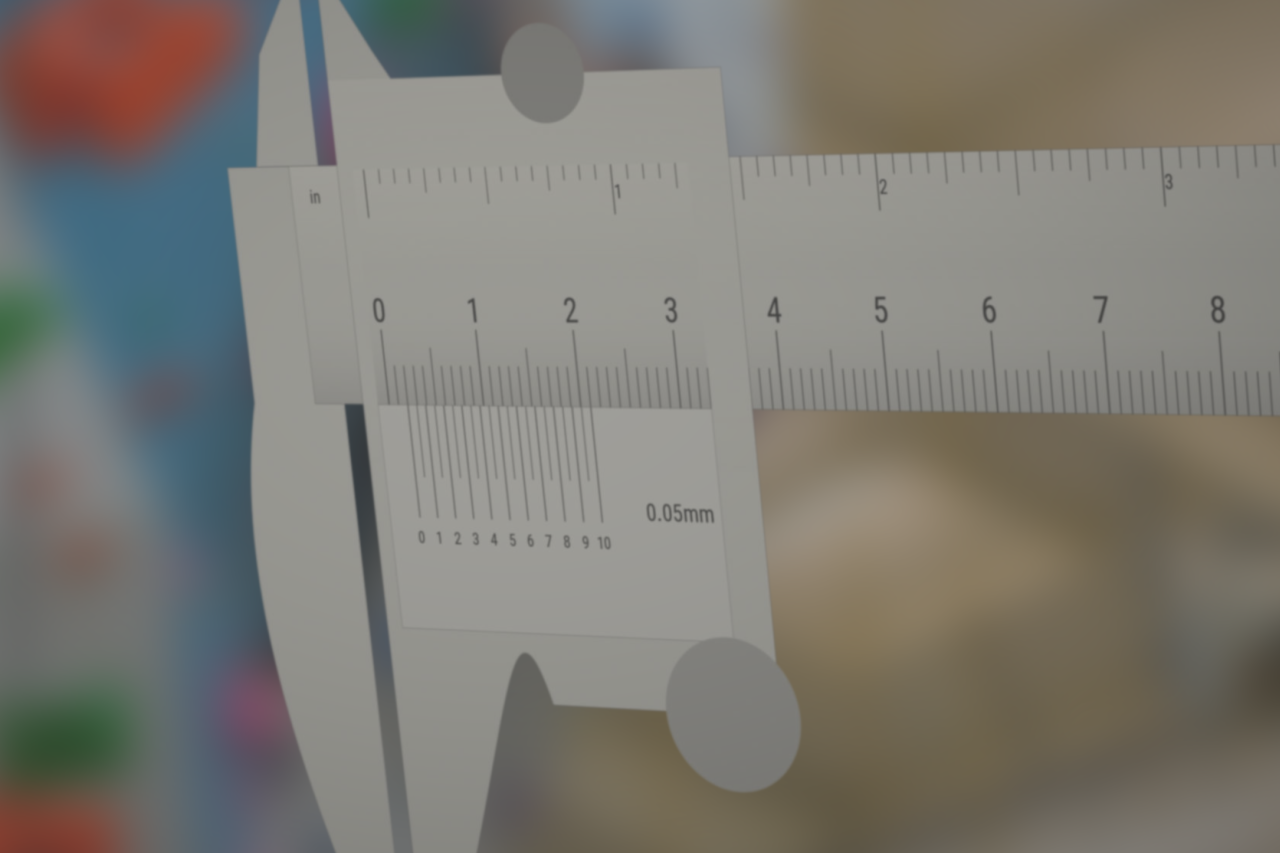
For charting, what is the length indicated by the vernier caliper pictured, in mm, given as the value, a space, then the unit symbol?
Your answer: 2.0 mm
